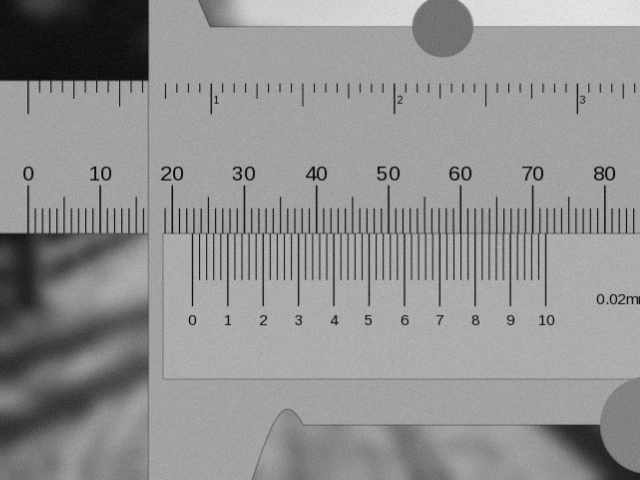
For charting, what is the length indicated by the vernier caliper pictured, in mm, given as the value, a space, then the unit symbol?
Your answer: 22.8 mm
